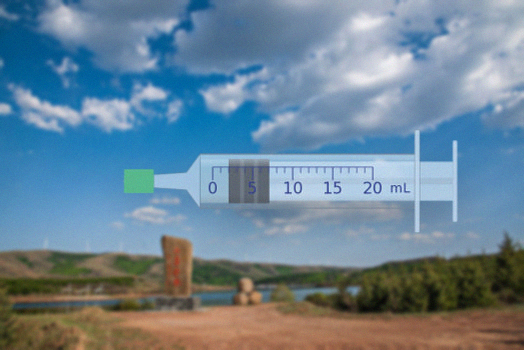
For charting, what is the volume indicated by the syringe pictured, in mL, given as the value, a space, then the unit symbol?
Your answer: 2 mL
